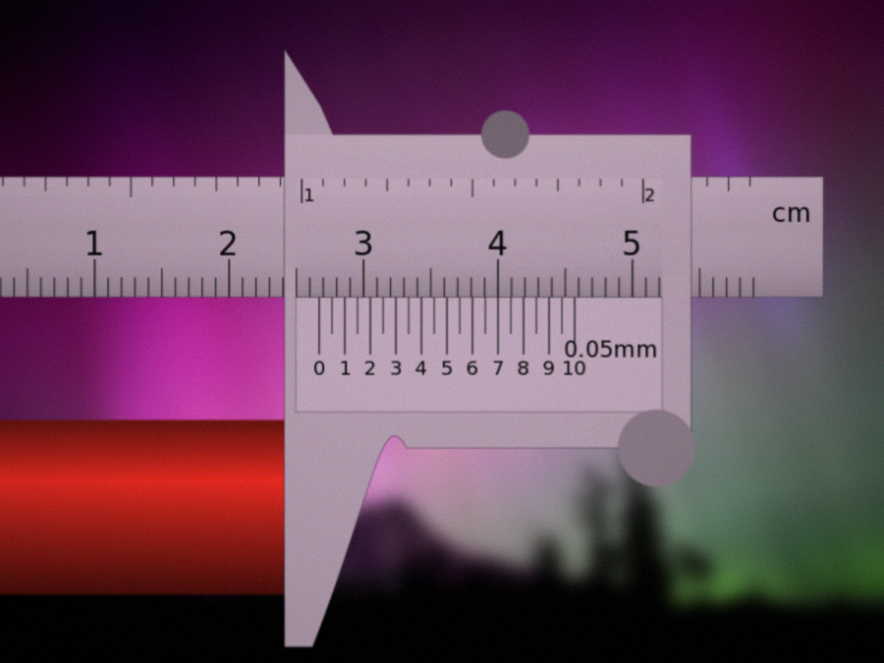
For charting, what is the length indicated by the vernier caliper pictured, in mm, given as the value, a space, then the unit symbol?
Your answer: 26.7 mm
